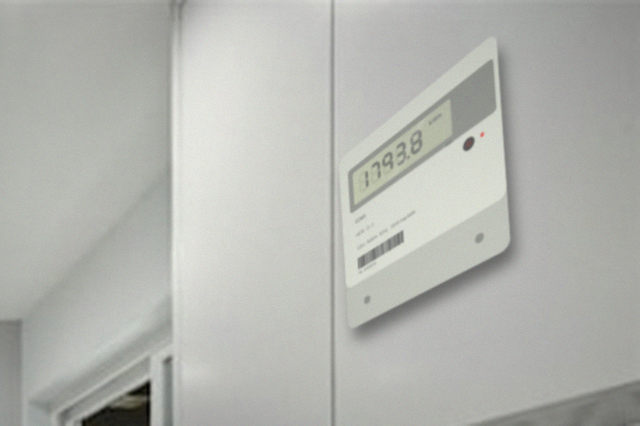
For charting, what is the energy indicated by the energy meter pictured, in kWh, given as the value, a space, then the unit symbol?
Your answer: 1793.8 kWh
